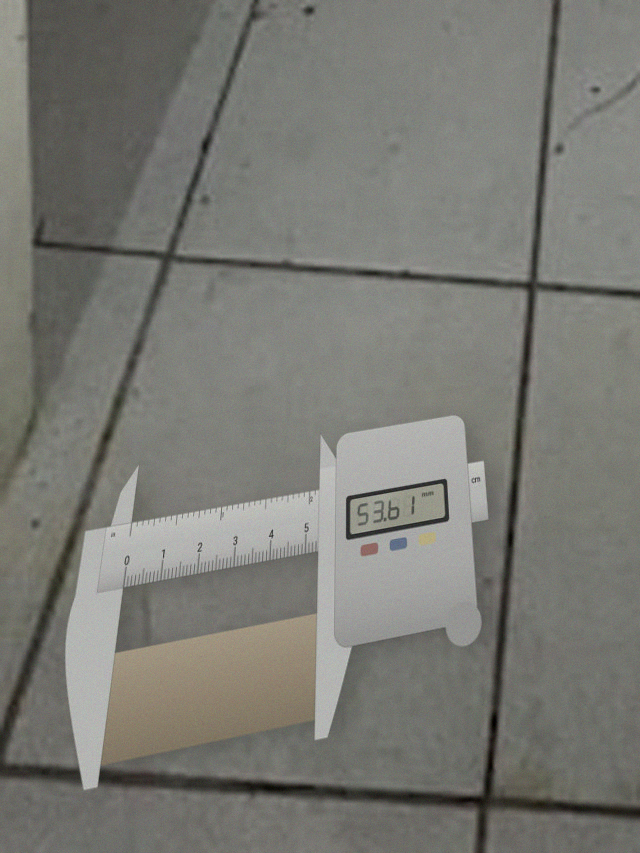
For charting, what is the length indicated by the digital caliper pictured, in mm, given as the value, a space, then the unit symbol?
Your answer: 53.61 mm
